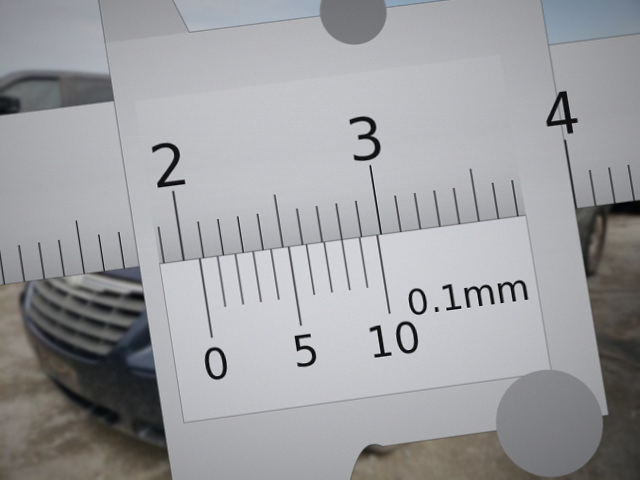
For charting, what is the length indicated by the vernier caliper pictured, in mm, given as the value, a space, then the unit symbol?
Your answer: 20.8 mm
